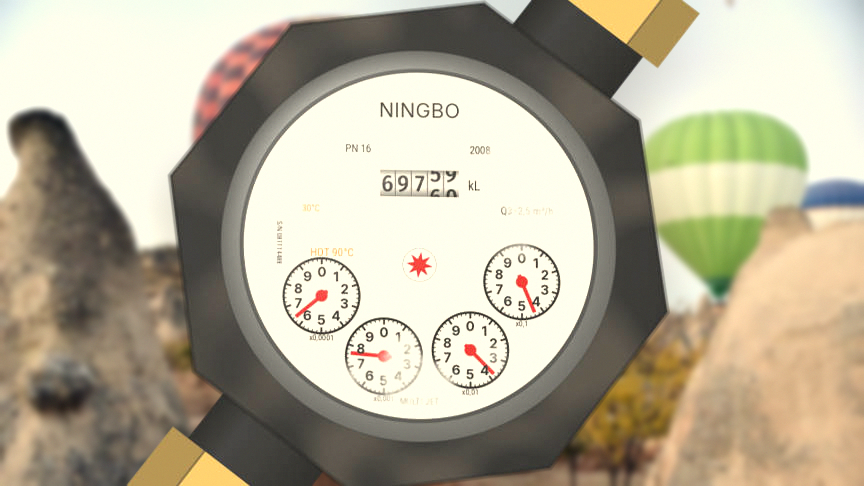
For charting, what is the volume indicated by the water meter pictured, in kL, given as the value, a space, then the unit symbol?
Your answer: 69759.4376 kL
